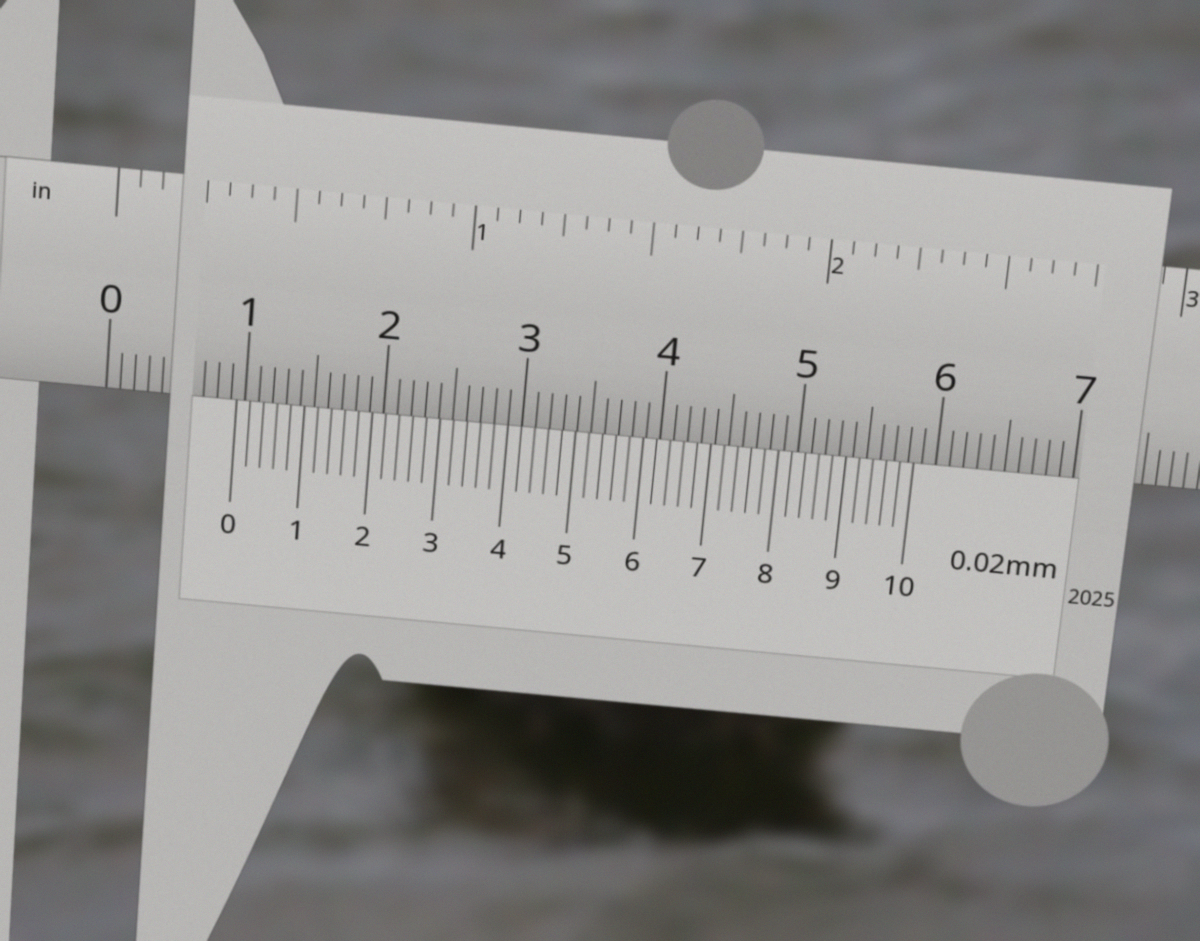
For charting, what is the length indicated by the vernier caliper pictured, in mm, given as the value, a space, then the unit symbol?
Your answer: 9.4 mm
